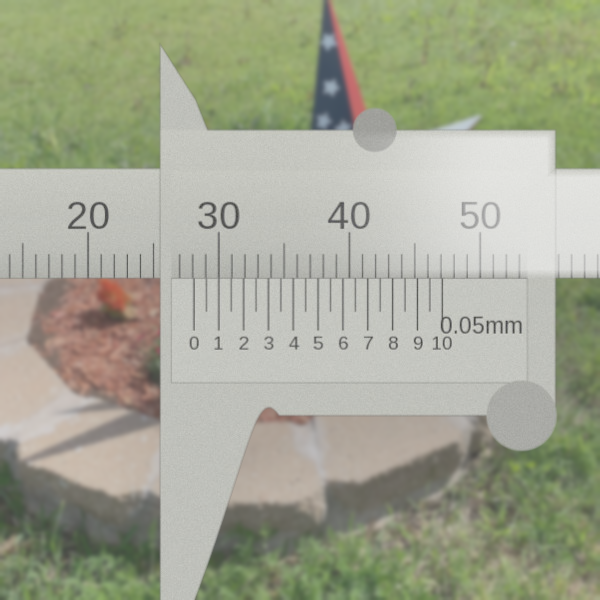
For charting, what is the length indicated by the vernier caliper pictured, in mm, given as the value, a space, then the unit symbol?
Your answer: 28.1 mm
